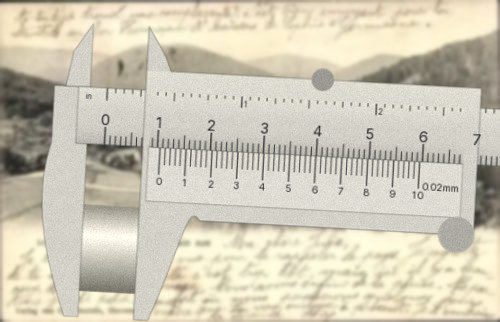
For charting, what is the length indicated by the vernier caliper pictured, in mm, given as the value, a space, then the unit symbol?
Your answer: 10.5 mm
